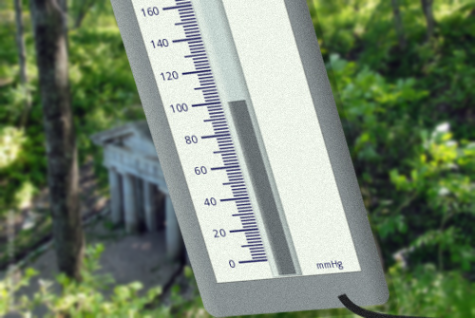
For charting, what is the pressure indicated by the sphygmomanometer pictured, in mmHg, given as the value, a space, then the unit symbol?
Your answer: 100 mmHg
